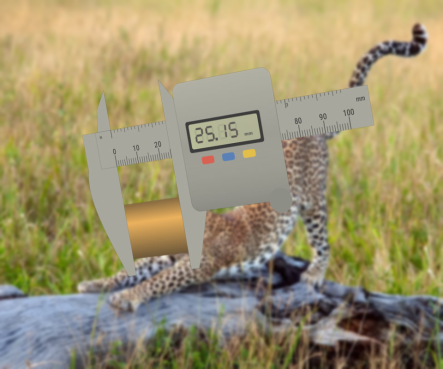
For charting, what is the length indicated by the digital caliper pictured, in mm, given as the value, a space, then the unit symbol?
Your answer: 25.15 mm
